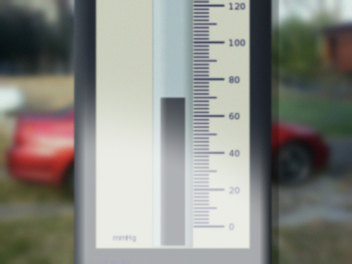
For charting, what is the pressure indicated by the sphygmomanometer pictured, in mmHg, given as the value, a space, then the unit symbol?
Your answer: 70 mmHg
